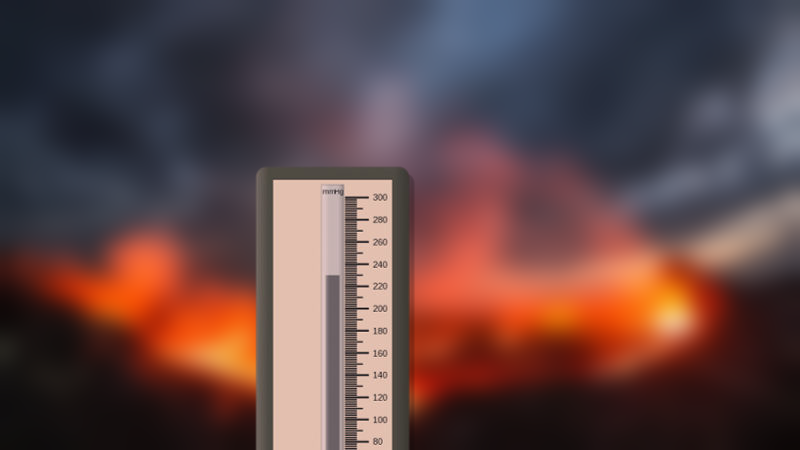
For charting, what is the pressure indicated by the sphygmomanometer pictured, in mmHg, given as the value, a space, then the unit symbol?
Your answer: 230 mmHg
